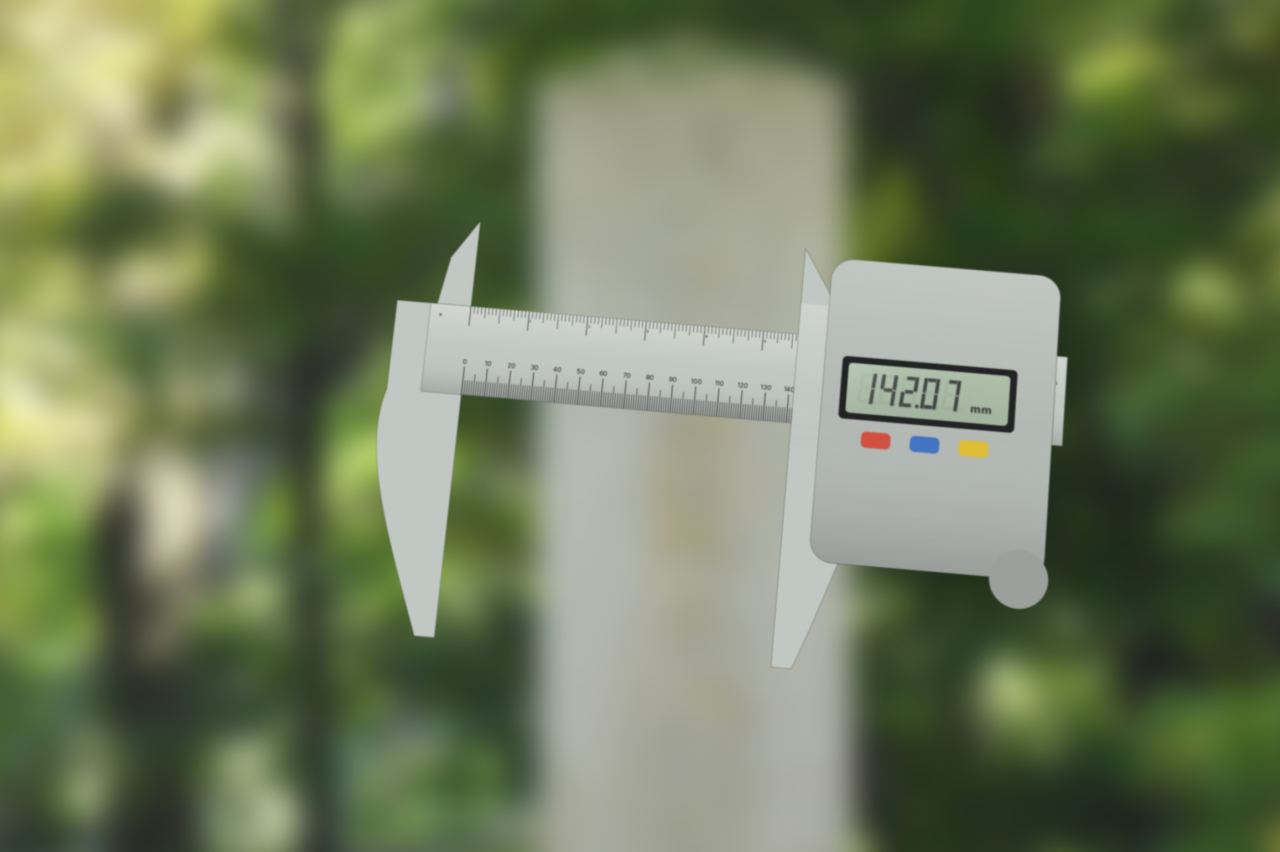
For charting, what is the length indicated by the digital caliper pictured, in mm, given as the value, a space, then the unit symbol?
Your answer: 142.07 mm
